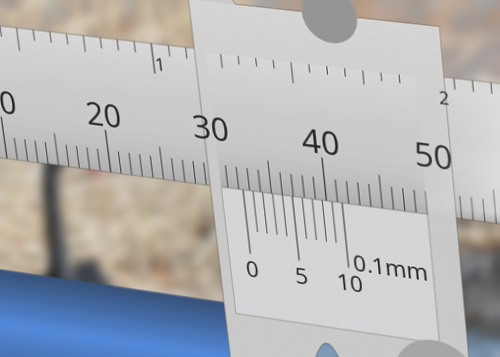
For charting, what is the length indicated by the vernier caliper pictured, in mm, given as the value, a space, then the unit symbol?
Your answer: 32.4 mm
